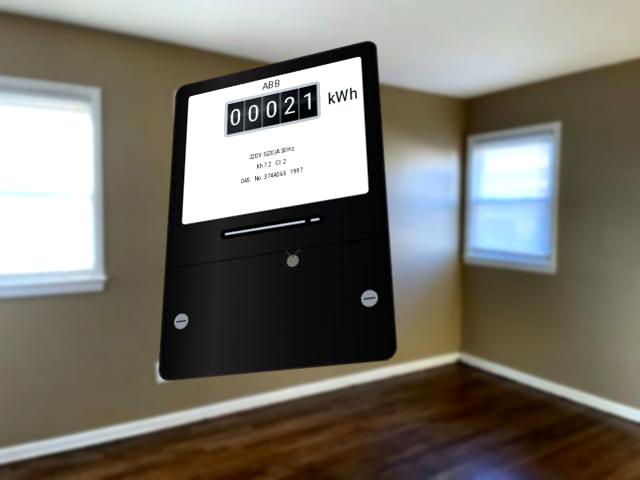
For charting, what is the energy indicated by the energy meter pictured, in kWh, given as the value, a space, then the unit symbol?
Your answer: 21 kWh
